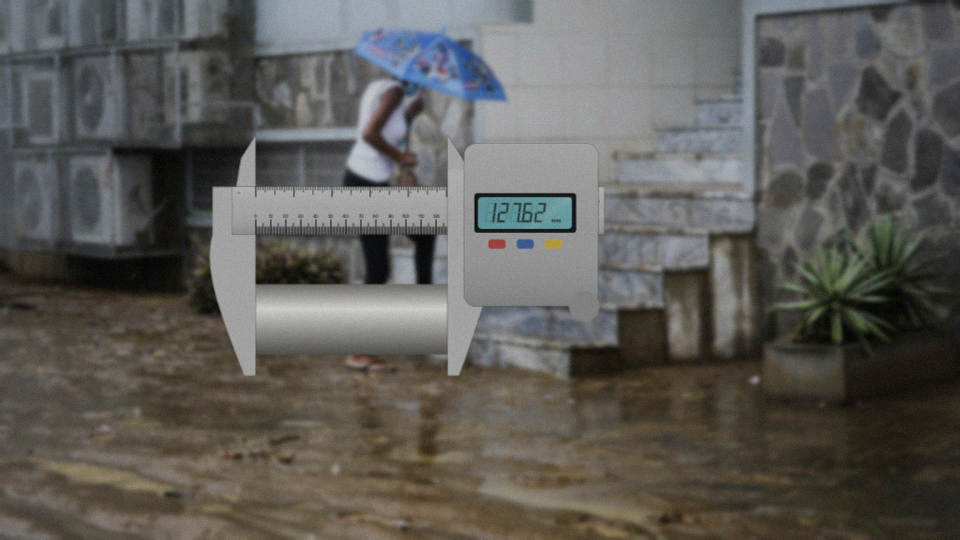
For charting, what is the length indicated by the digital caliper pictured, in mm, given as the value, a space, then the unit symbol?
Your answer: 127.62 mm
